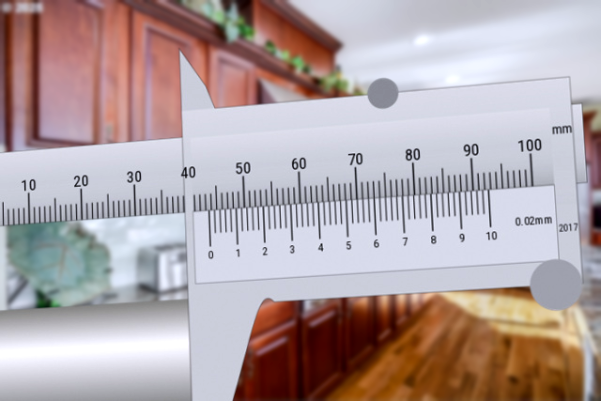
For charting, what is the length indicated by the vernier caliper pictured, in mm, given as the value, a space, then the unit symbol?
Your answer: 43.6 mm
